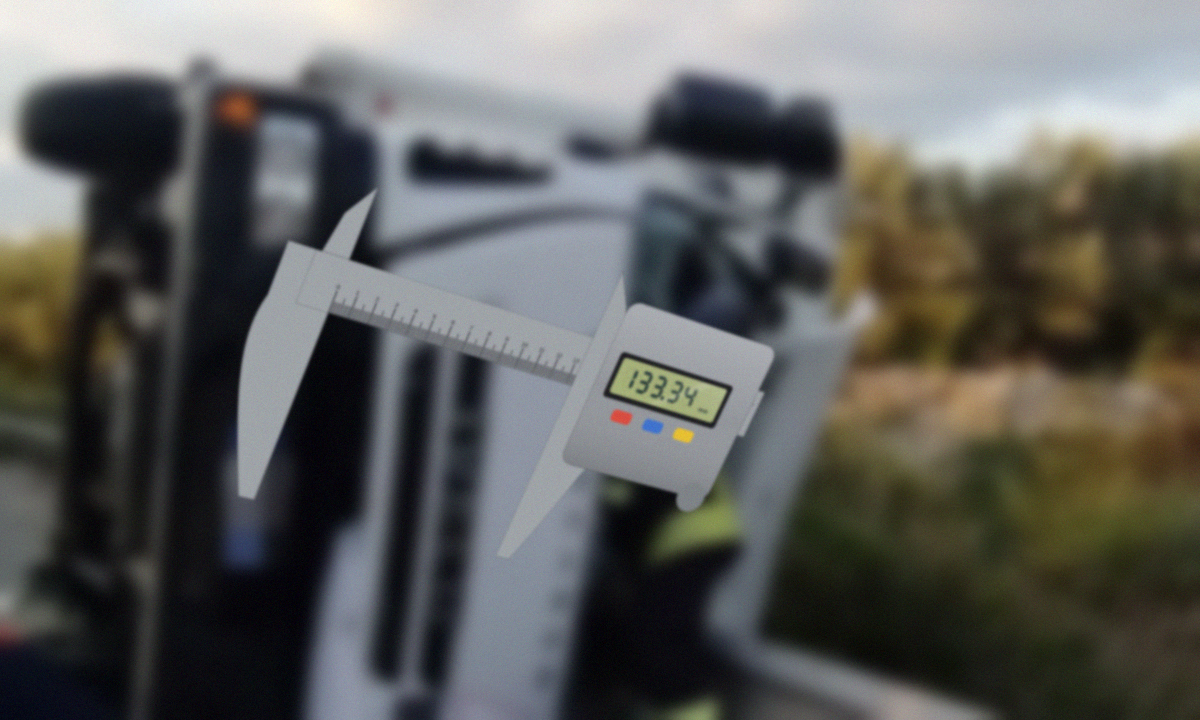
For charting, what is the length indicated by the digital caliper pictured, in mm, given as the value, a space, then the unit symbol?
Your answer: 133.34 mm
